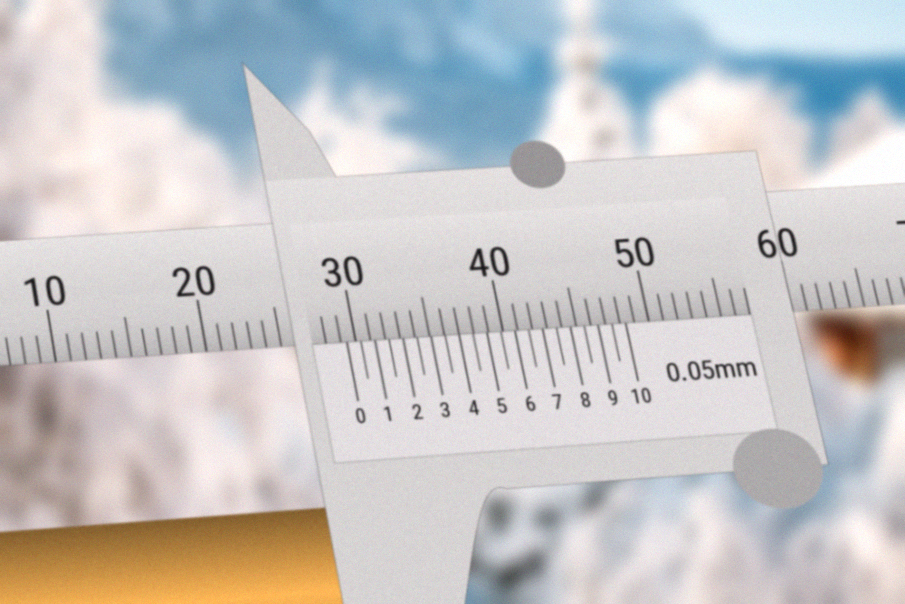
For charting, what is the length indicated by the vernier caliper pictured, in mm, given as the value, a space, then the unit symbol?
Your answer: 29.4 mm
